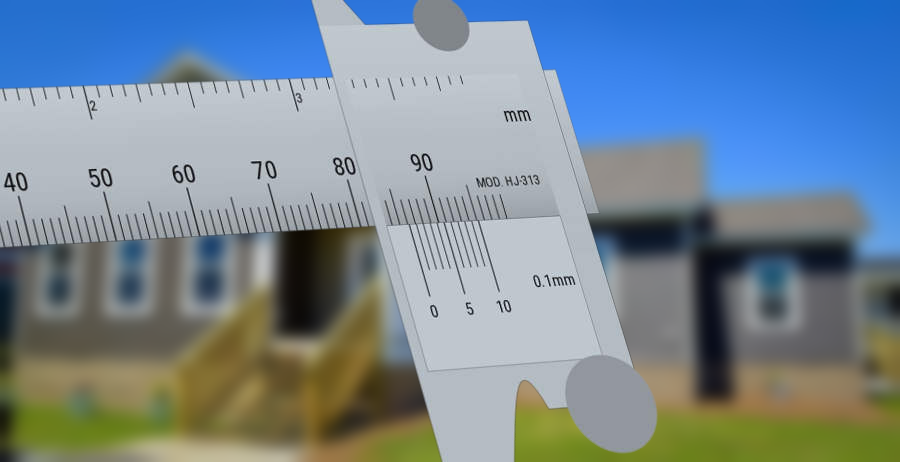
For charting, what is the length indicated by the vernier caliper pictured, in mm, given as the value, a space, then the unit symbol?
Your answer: 86.2 mm
